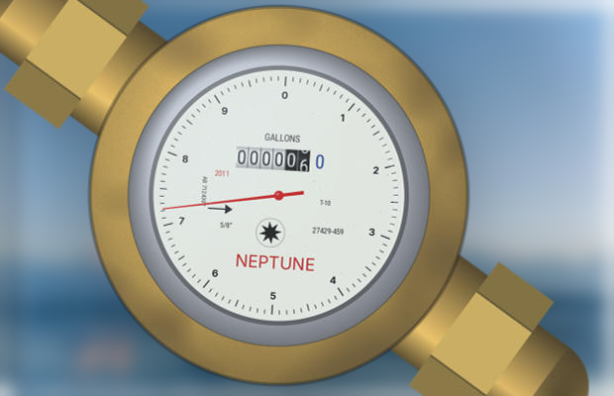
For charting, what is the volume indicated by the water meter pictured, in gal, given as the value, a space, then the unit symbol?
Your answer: 57.2 gal
